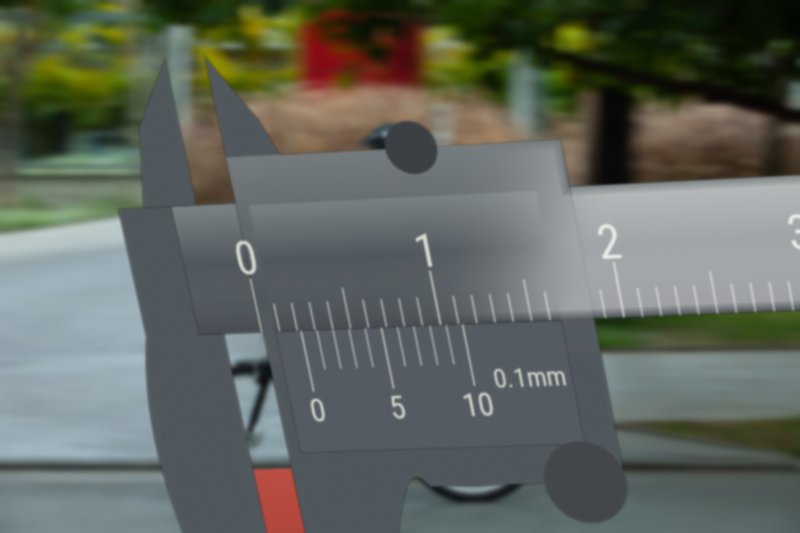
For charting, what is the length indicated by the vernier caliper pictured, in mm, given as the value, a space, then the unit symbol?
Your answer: 2.2 mm
